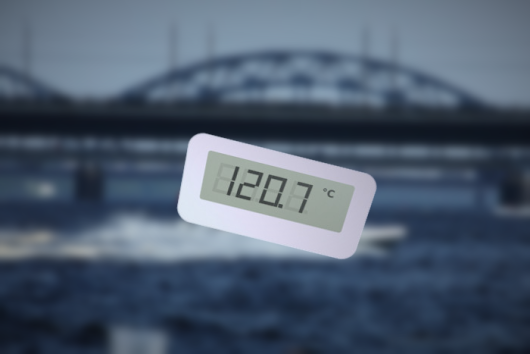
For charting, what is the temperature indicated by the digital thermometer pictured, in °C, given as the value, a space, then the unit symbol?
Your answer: 120.7 °C
